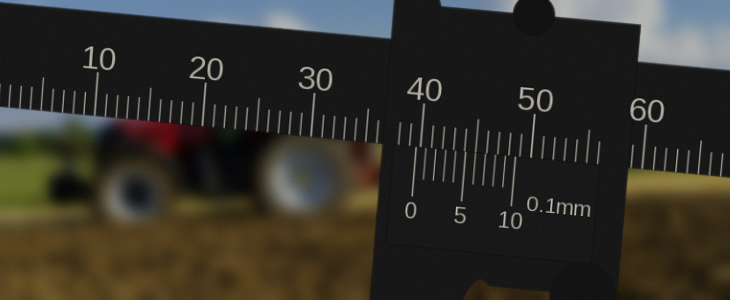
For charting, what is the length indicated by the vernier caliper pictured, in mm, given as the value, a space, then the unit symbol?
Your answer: 39.6 mm
